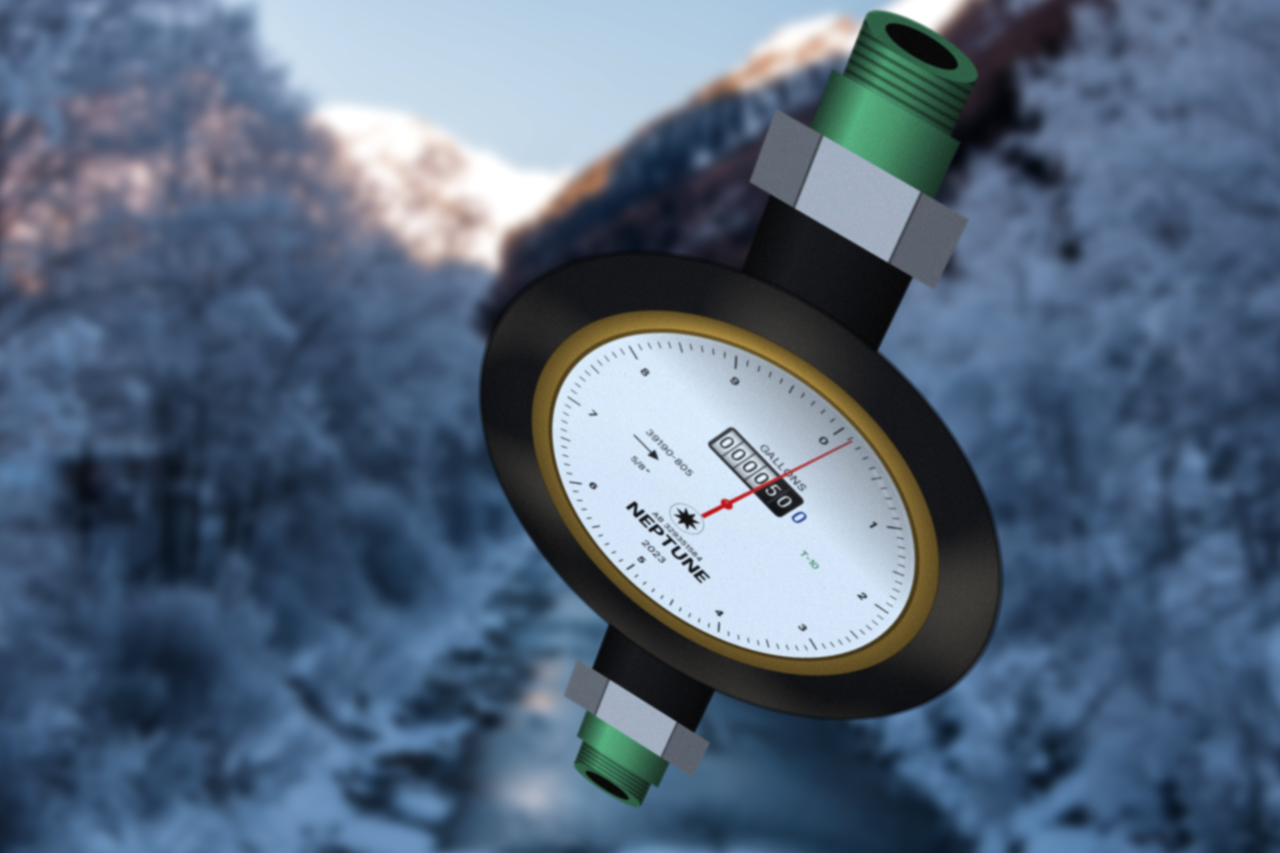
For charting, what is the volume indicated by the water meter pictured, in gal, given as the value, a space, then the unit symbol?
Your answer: 500.1 gal
